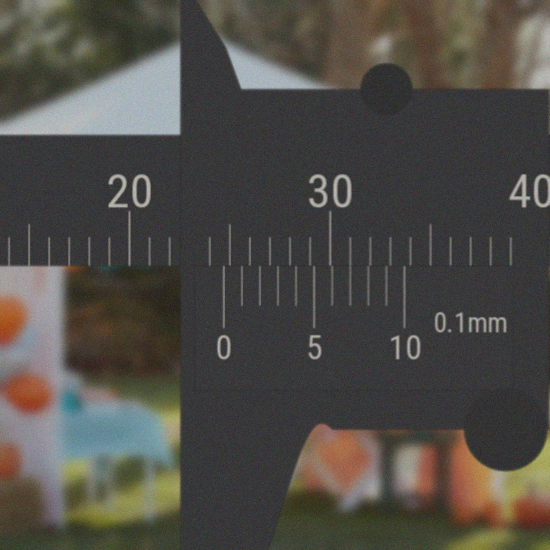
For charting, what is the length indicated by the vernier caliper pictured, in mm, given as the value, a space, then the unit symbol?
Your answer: 24.7 mm
